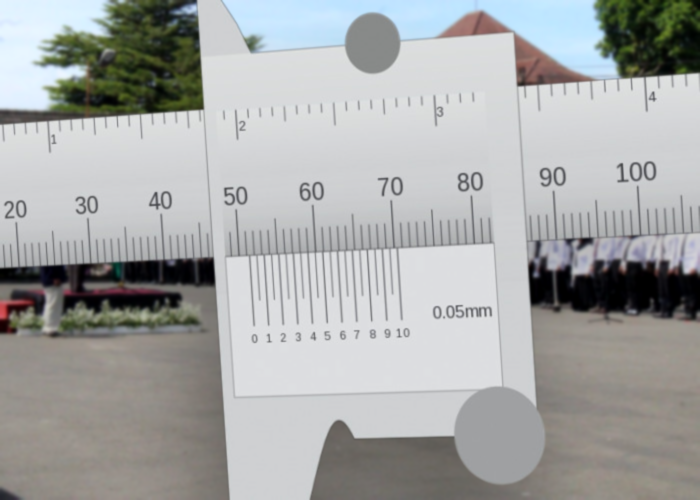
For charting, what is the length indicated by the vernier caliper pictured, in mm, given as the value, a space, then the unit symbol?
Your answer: 51.4 mm
